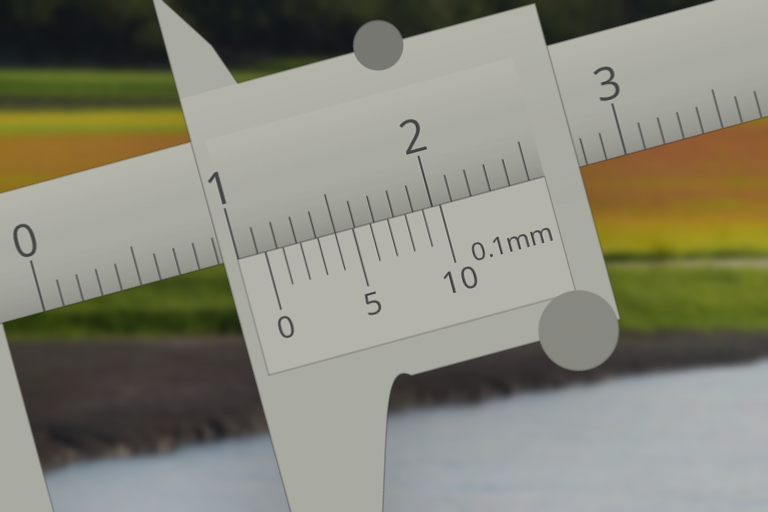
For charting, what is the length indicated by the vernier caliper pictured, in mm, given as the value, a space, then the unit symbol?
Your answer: 11.4 mm
